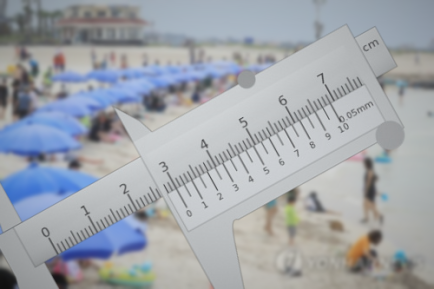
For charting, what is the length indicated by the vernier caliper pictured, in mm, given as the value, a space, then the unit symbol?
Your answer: 30.0 mm
